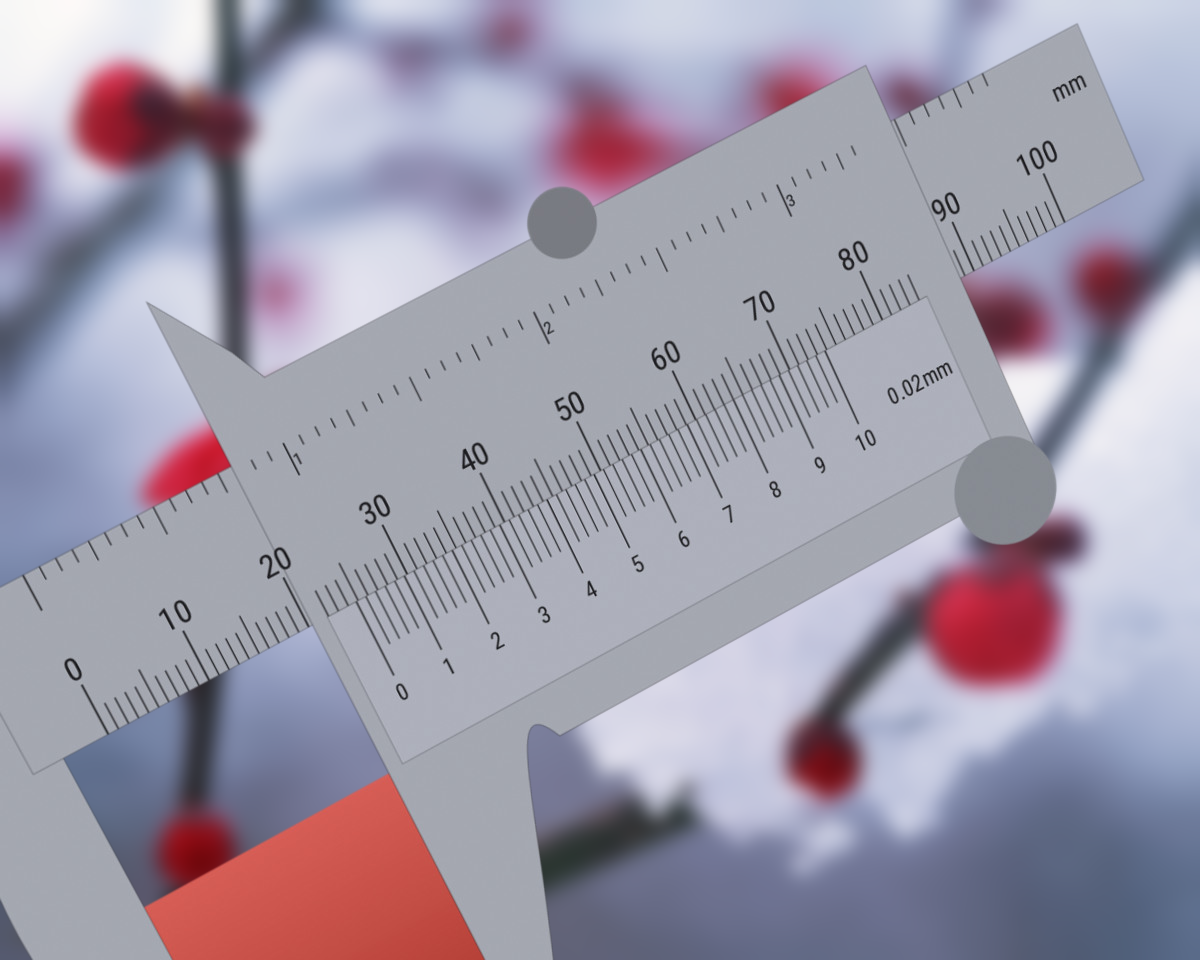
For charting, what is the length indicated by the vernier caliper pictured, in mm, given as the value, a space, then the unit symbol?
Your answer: 24.8 mm
